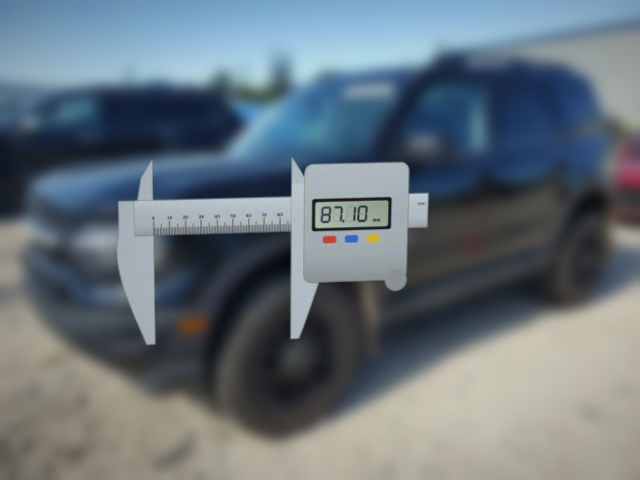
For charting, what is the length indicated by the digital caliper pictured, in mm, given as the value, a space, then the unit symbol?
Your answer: 87.10 mm
